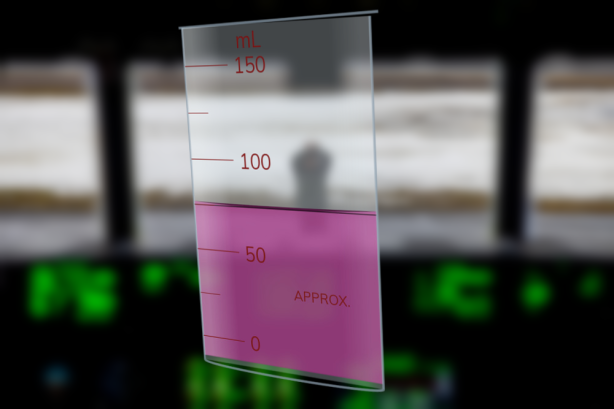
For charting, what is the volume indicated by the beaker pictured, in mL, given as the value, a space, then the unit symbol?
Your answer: 75 mL
